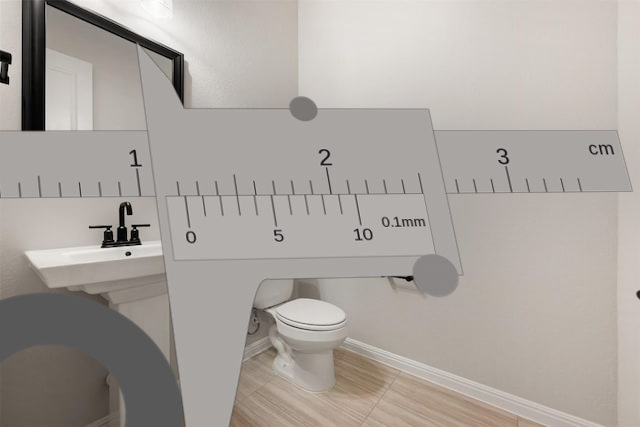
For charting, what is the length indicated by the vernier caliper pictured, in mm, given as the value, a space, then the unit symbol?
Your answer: 12.3 mm
